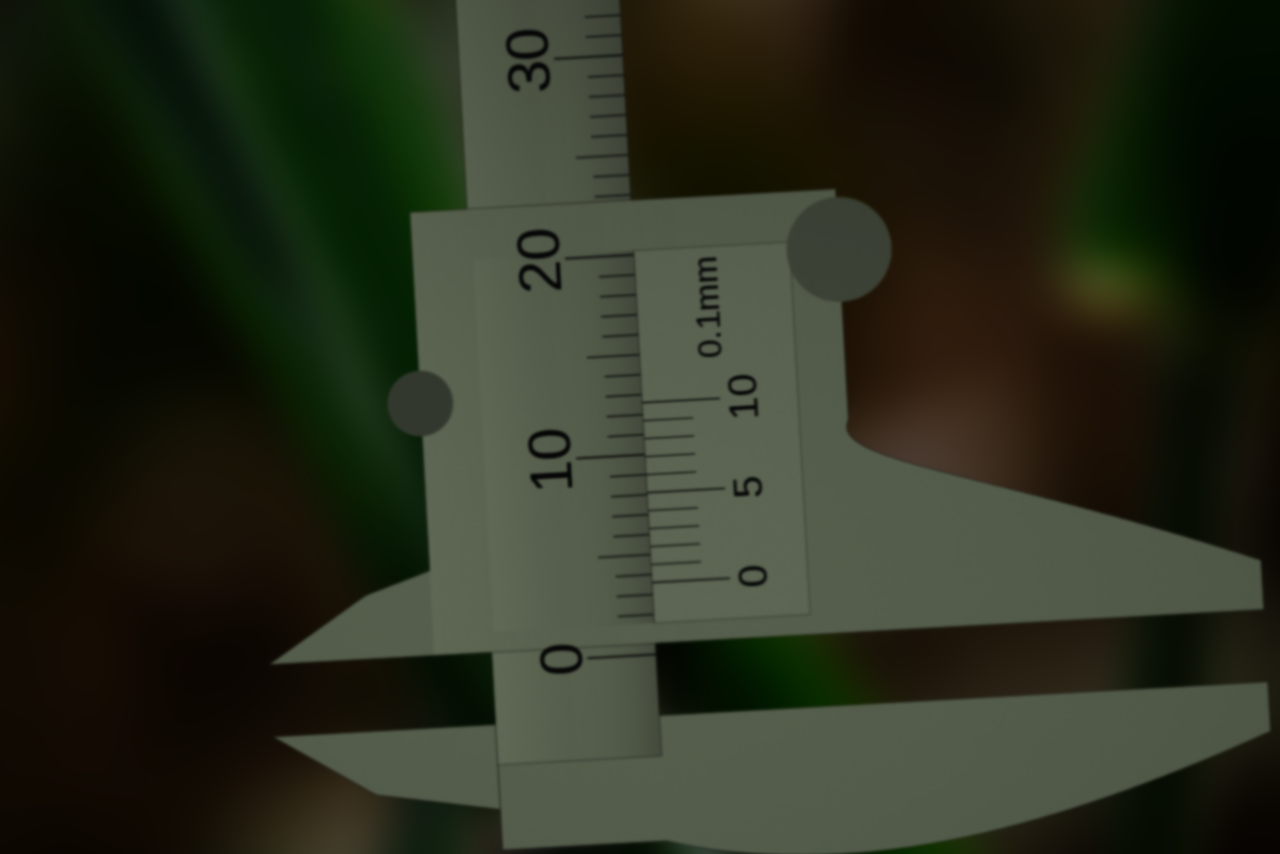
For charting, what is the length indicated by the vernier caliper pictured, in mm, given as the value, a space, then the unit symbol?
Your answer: 3.6 mm
